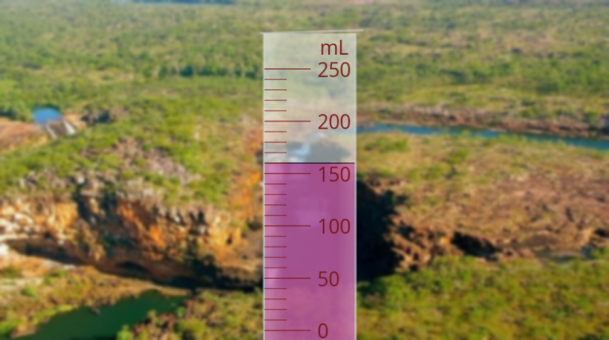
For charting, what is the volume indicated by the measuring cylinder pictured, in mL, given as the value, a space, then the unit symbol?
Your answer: 160 mL
